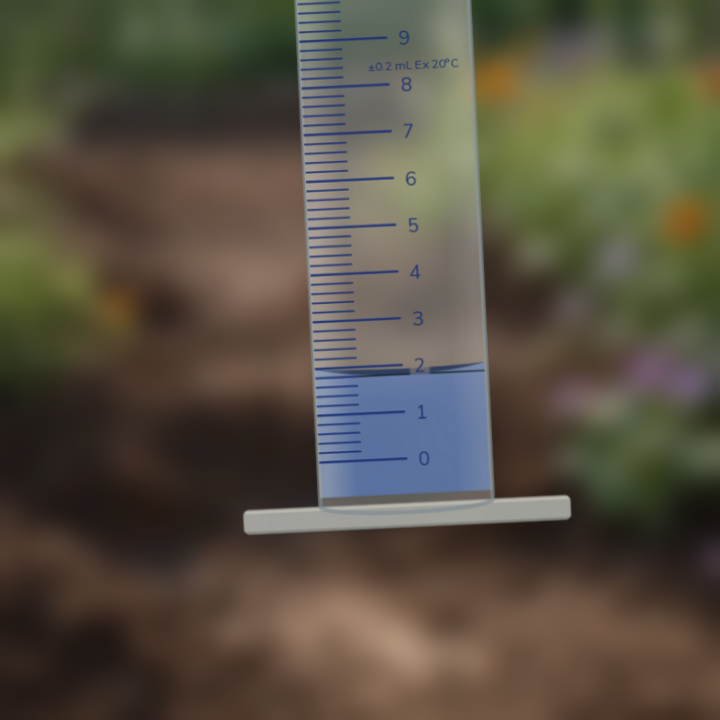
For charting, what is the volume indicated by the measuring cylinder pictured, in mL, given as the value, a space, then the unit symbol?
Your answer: 1.8 mL
